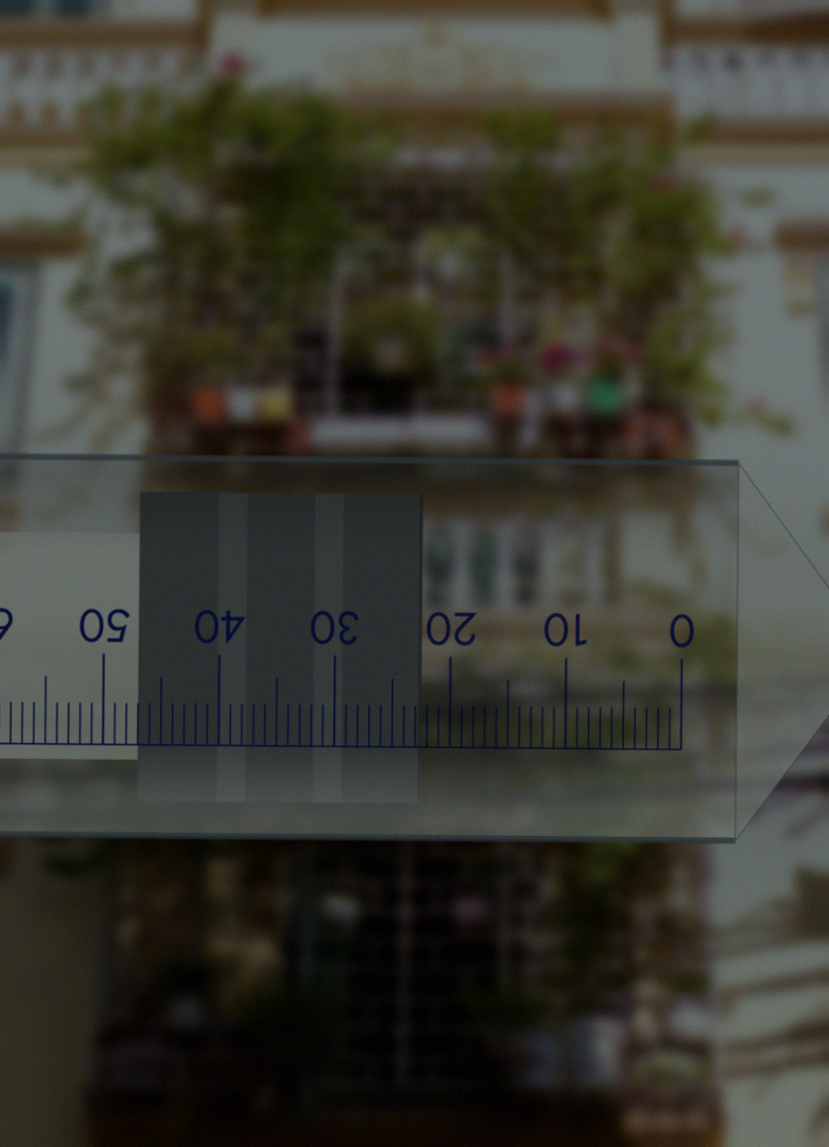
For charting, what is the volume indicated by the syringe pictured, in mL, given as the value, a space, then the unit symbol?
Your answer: 22.5 mL
